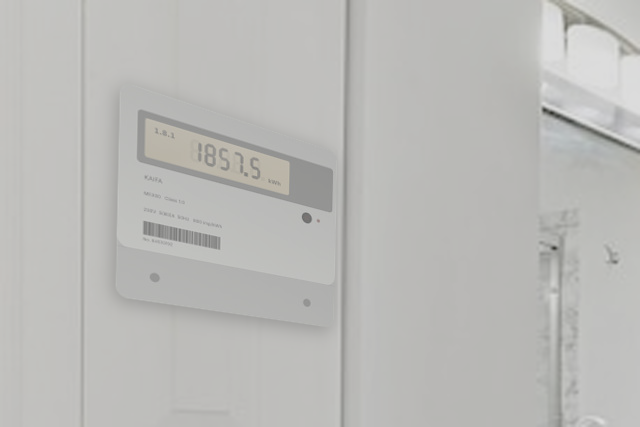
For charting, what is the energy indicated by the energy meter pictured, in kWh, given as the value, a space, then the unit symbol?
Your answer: 1857.5 kWh
